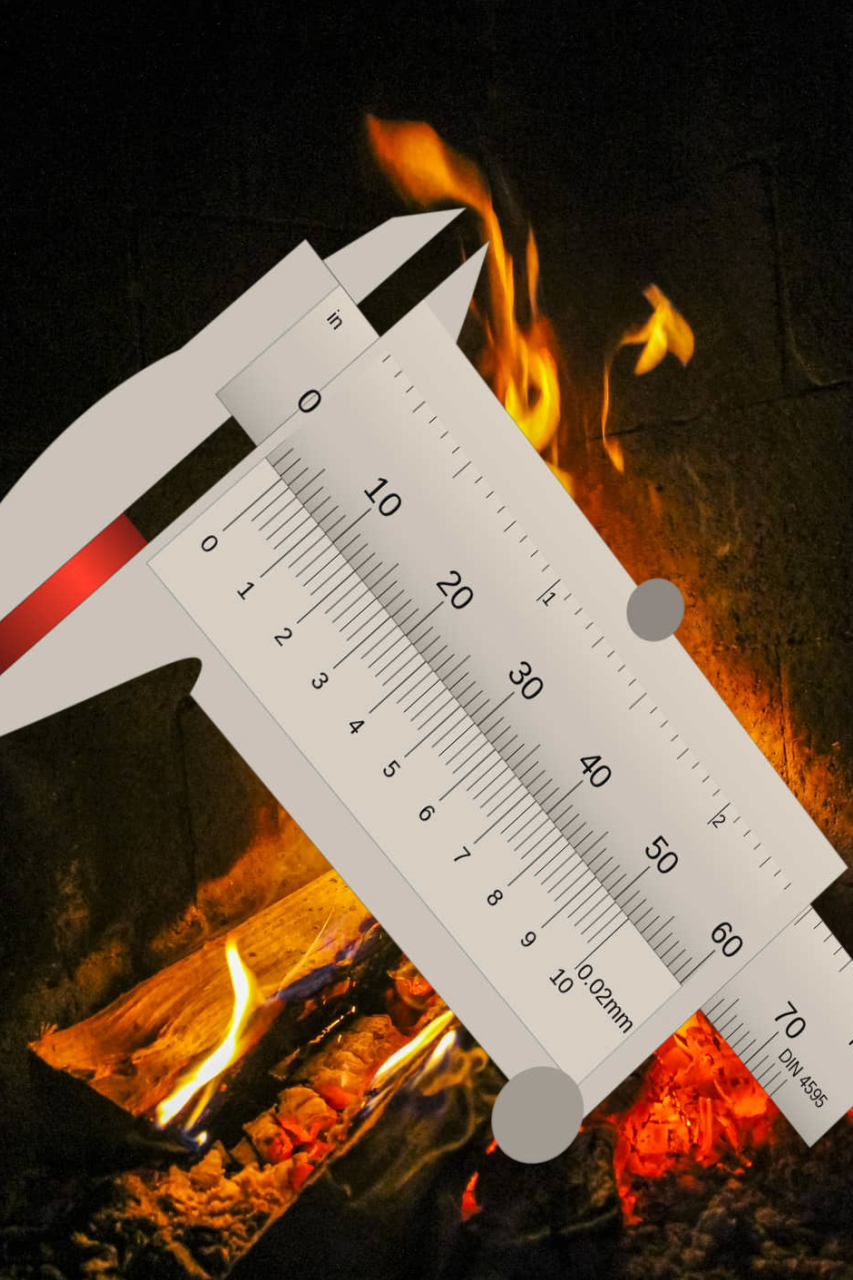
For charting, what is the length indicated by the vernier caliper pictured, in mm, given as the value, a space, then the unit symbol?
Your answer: 3.2 mm
